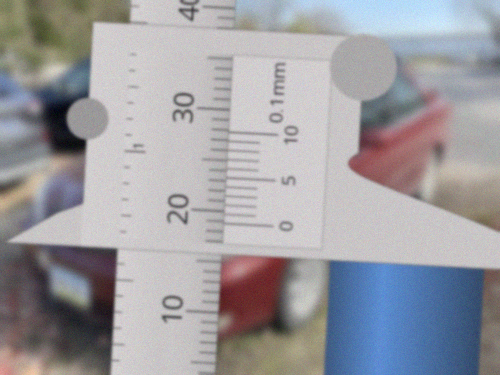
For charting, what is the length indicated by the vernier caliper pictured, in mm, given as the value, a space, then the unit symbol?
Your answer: 18.8 mm
